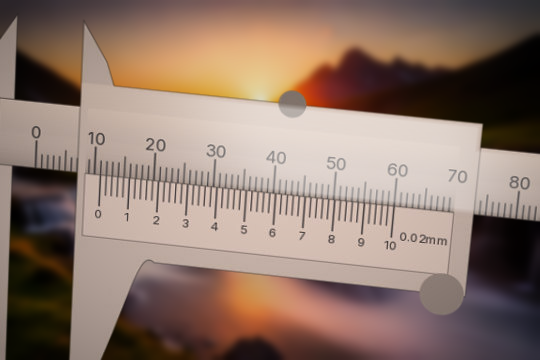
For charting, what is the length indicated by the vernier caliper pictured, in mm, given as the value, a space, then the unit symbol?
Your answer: 11.0 mm
